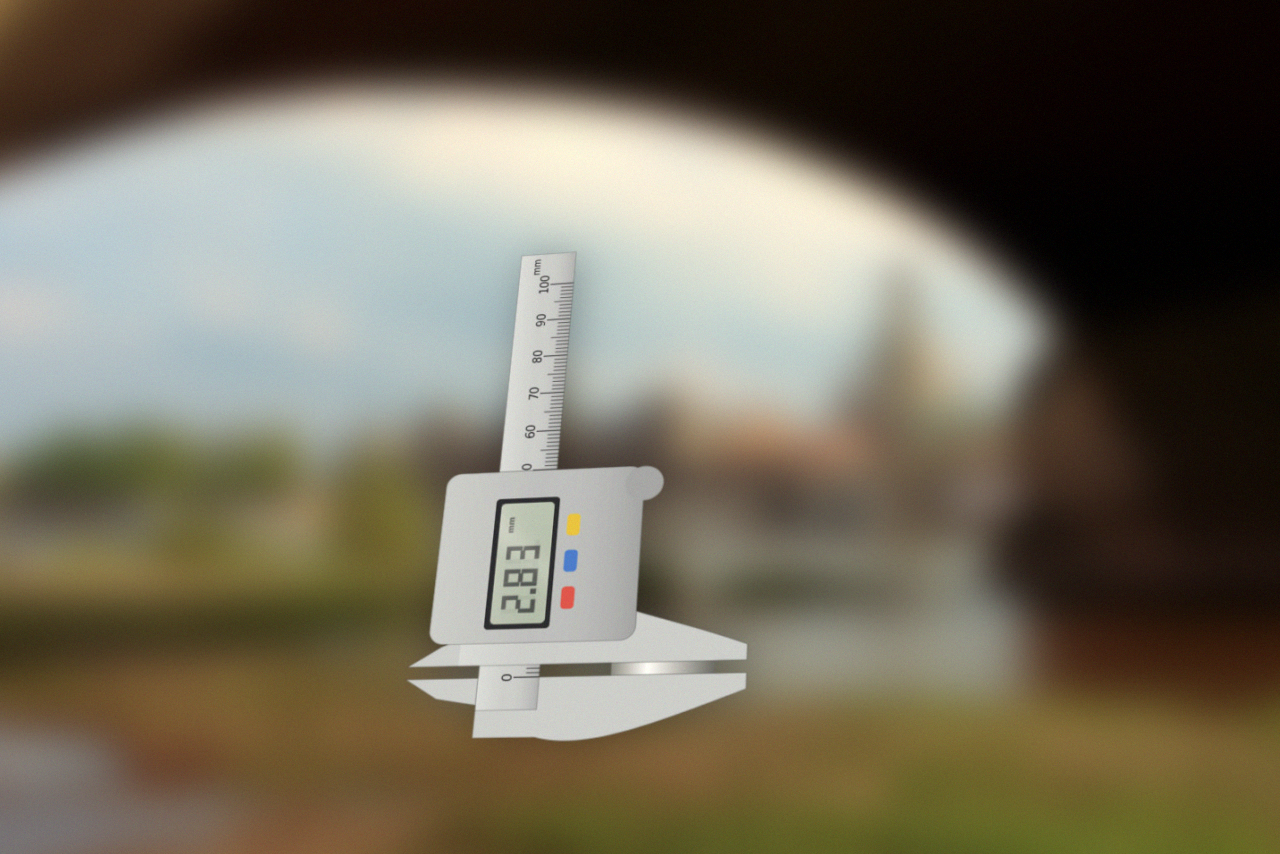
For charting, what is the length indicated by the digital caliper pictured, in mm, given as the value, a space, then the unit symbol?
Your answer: 2.83 mm
